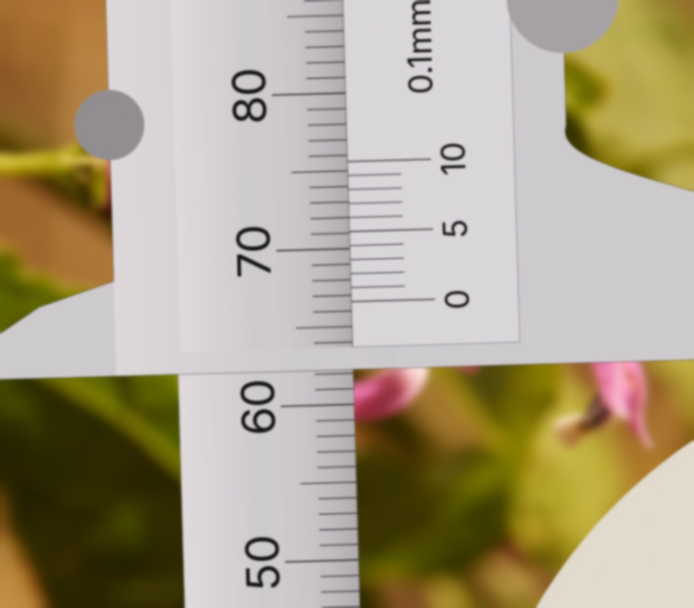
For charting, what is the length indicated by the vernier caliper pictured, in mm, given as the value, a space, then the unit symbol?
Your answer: 66.6 mm
